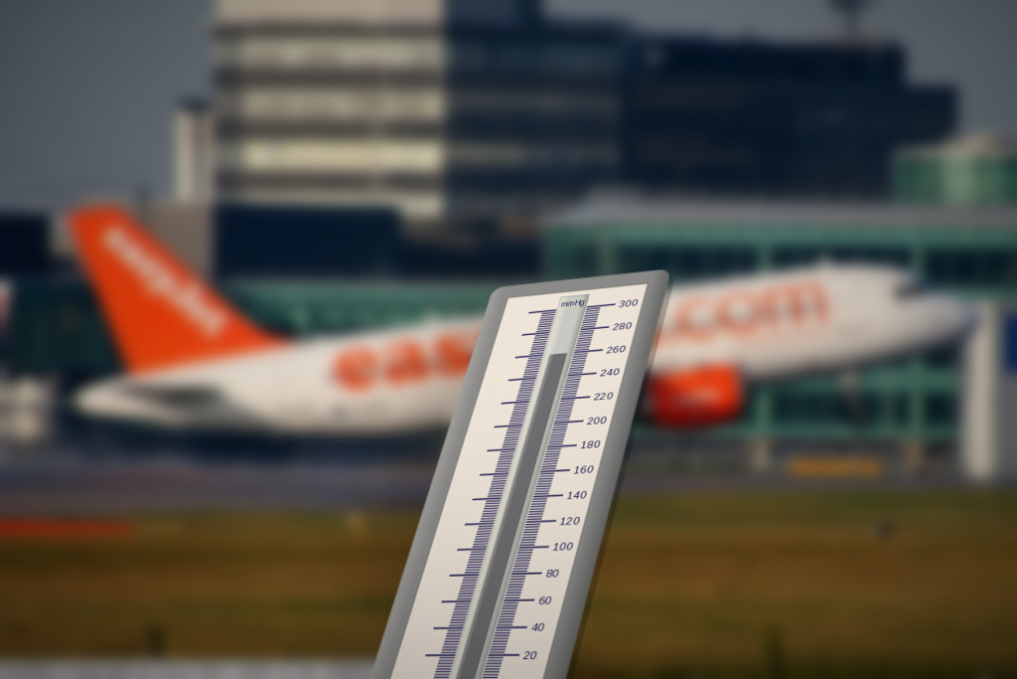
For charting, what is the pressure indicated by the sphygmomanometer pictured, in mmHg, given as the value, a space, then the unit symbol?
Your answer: 260 mmHg
